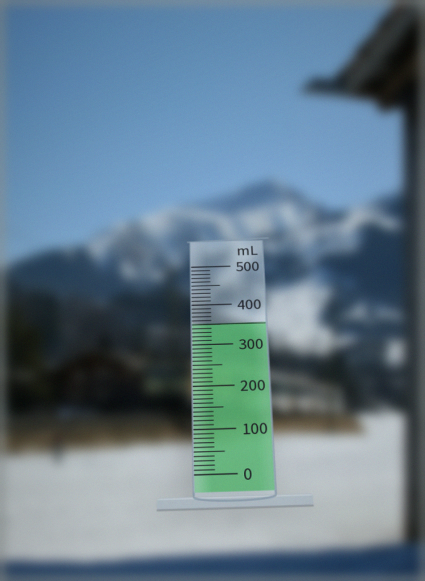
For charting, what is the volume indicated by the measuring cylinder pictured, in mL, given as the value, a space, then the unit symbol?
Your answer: 350 mL
